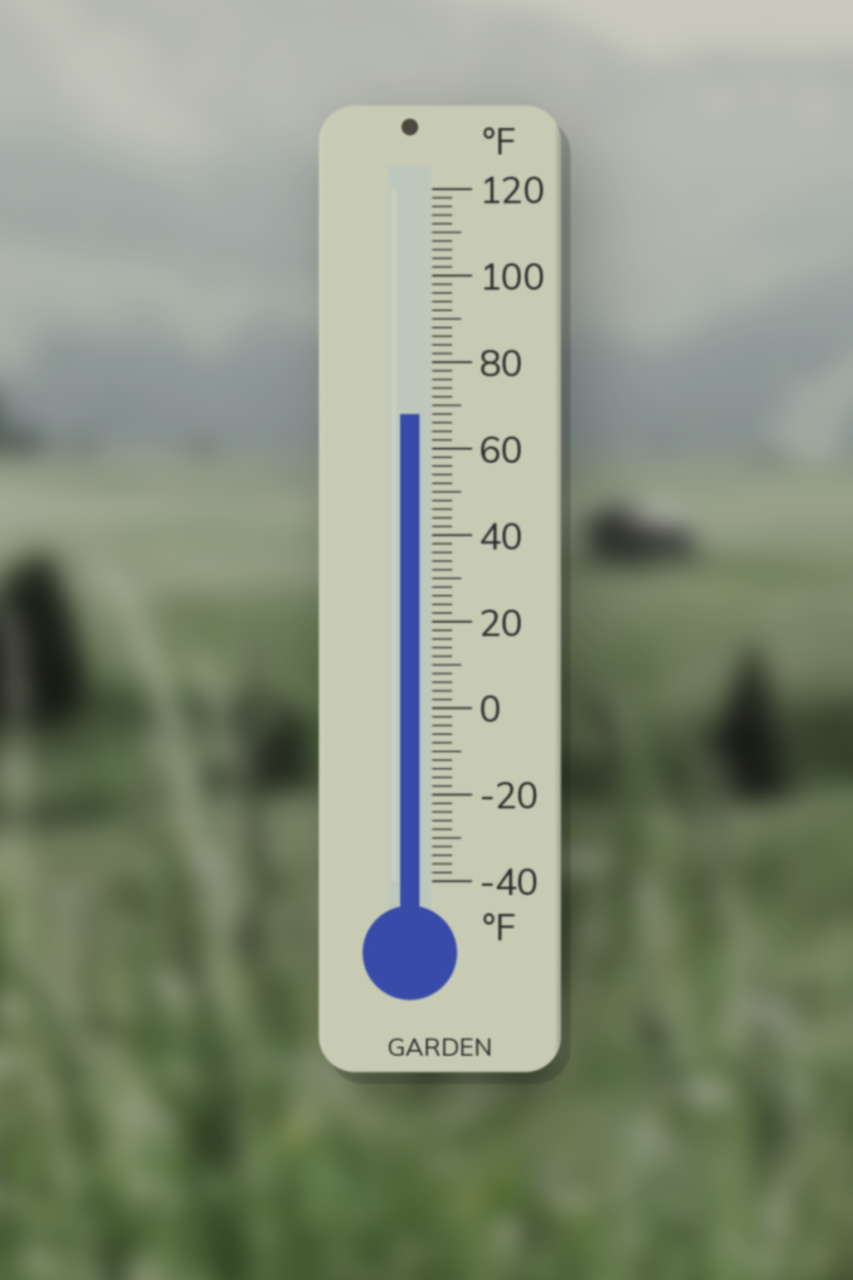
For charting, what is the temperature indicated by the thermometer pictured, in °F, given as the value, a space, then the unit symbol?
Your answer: 68 °F
